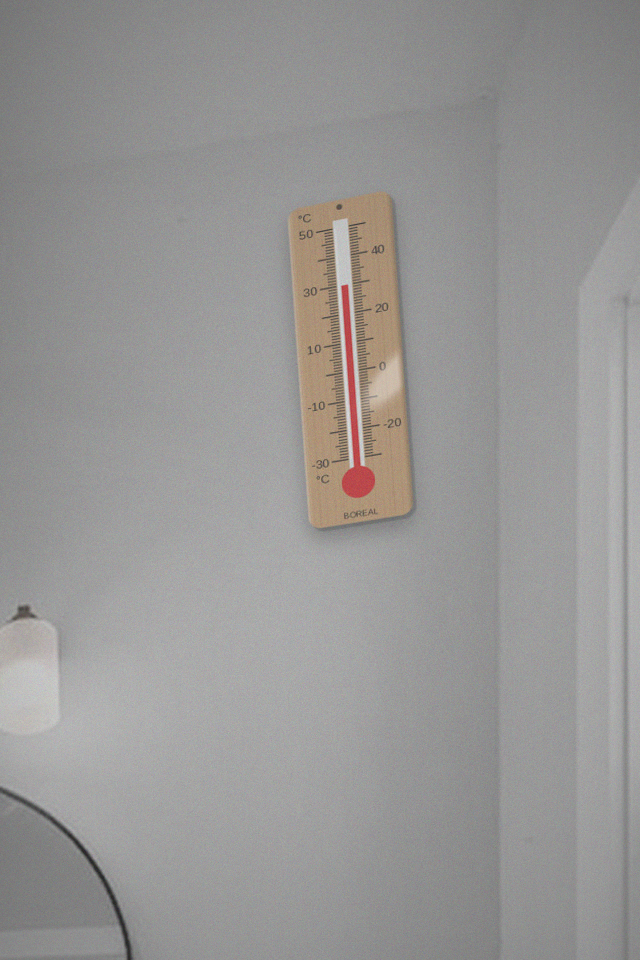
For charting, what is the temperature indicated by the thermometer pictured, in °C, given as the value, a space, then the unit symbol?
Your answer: 30 °C
